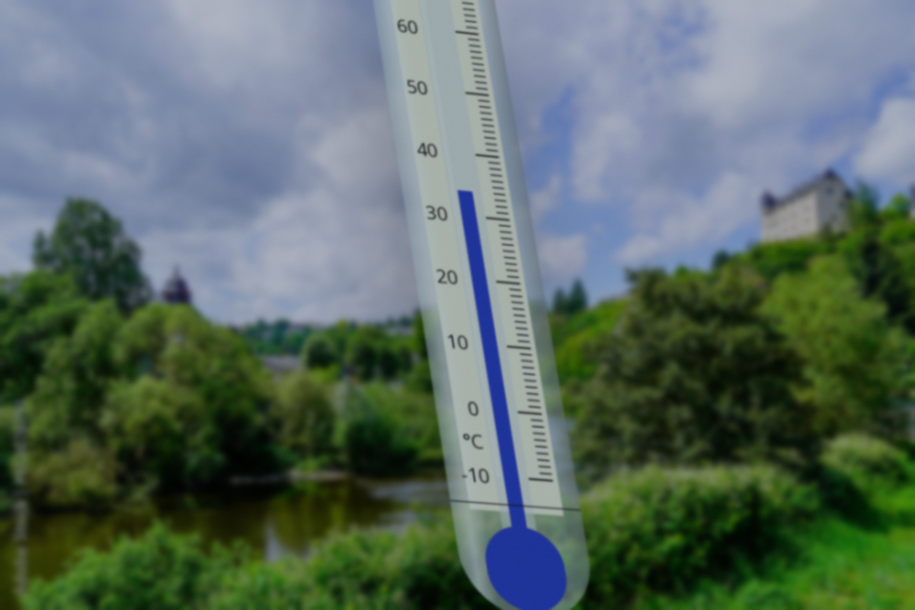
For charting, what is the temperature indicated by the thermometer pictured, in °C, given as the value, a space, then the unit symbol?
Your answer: 34 °C
